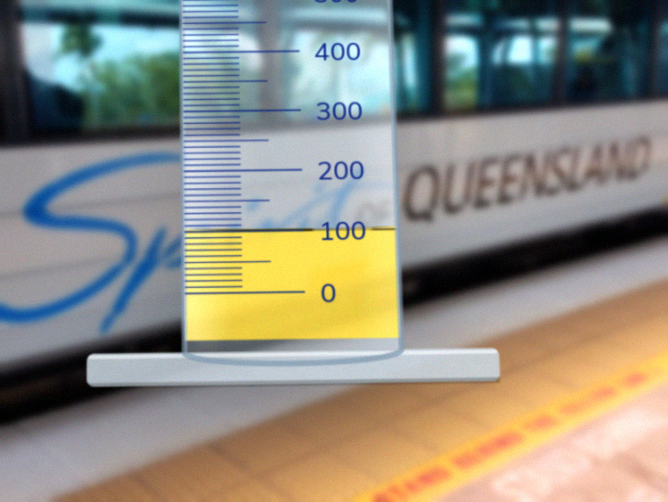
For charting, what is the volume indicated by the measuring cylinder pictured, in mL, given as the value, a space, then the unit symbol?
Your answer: 100 mL
